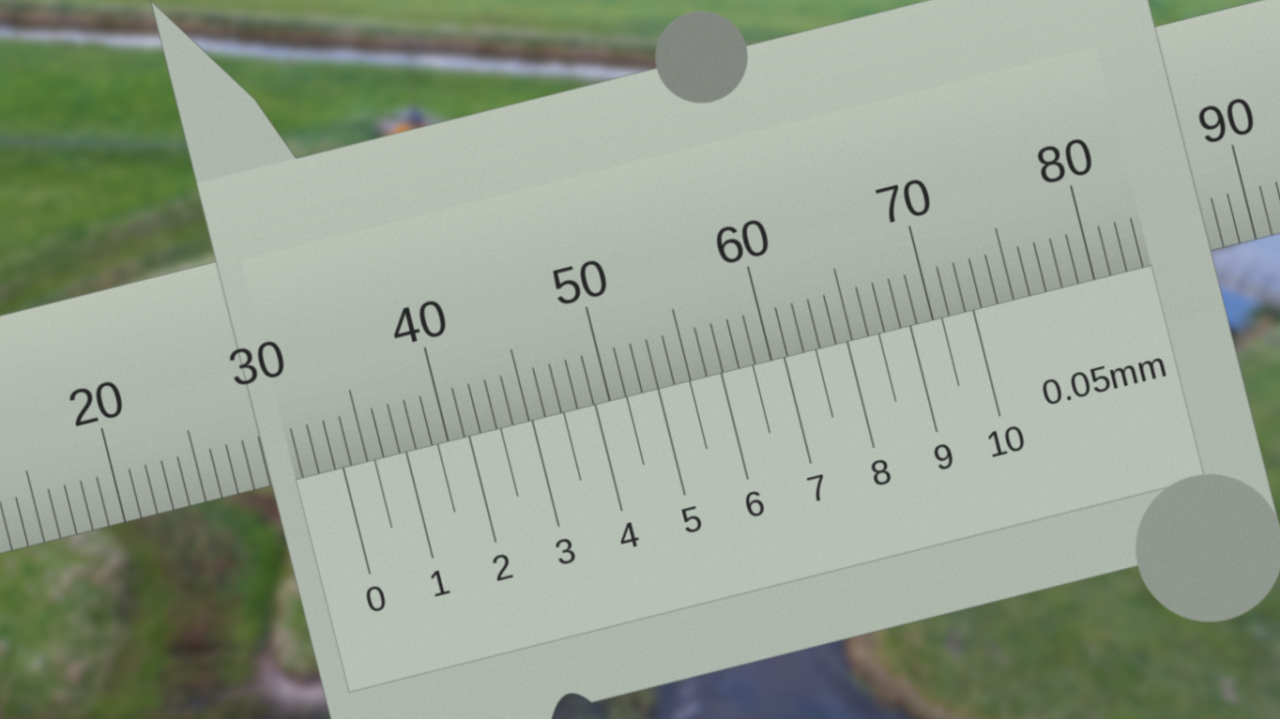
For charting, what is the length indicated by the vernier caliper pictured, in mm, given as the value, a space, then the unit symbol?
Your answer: 33.5 mm
